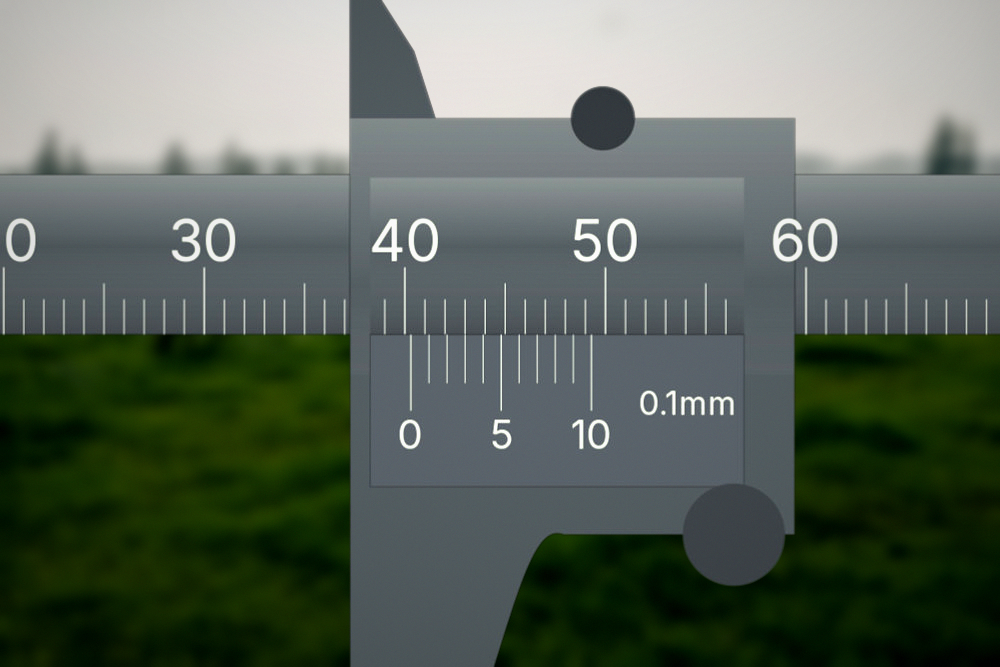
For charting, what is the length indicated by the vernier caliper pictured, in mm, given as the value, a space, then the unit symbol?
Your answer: 40.3 mm
